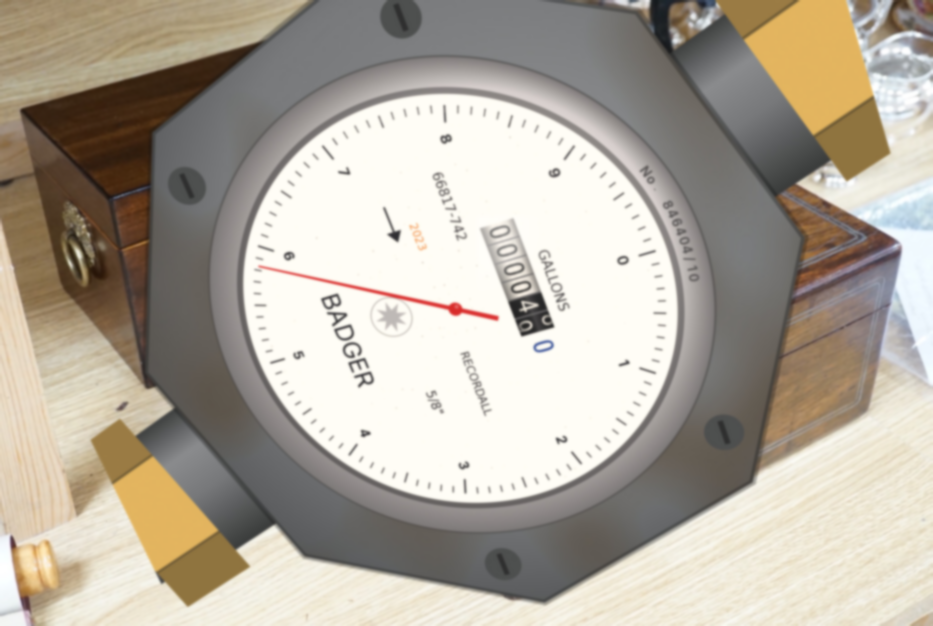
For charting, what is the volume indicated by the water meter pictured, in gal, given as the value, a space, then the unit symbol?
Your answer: 485.8 gal
